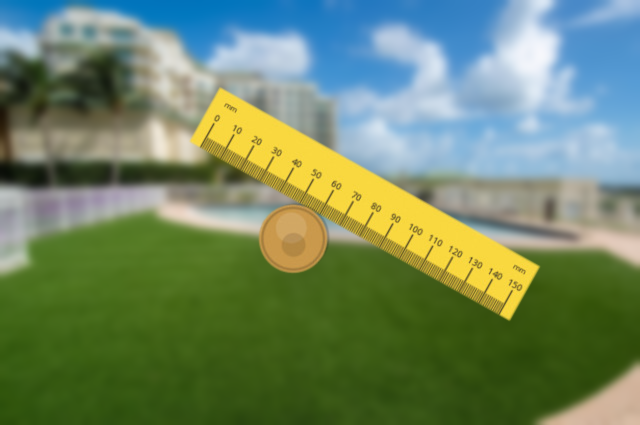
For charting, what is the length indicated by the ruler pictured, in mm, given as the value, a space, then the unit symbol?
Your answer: 30 mm
